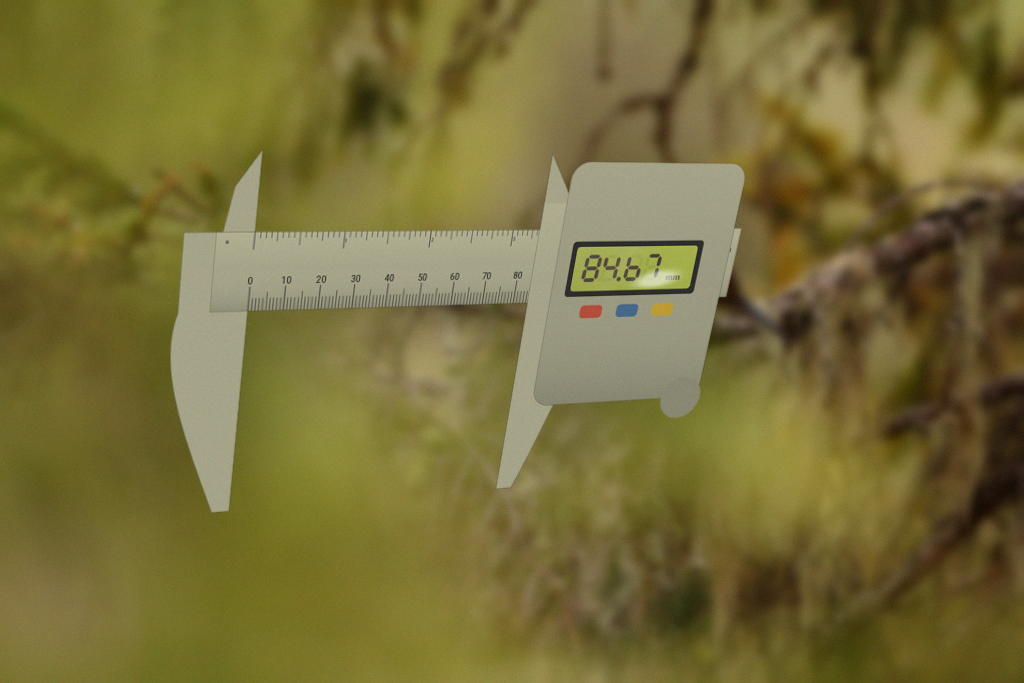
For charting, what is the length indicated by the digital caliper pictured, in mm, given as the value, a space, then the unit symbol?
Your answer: 84.67 mm
